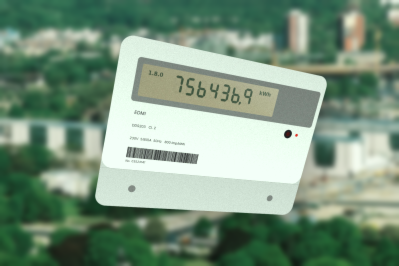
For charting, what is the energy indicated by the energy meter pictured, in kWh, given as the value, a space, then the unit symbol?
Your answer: 756436.9 kWh
